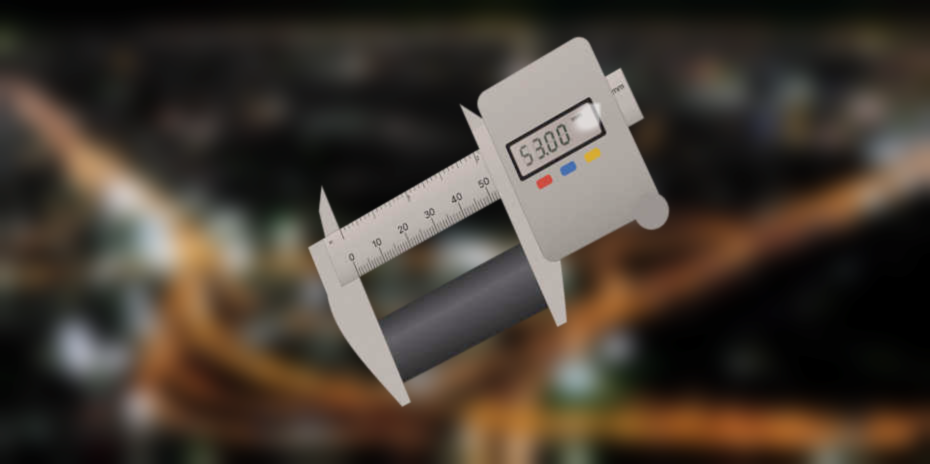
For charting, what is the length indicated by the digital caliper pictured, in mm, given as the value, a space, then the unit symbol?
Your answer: 53.00 mm
